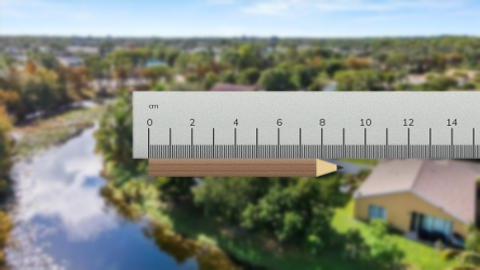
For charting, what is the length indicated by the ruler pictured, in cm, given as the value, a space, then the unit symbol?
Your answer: 9 cm
